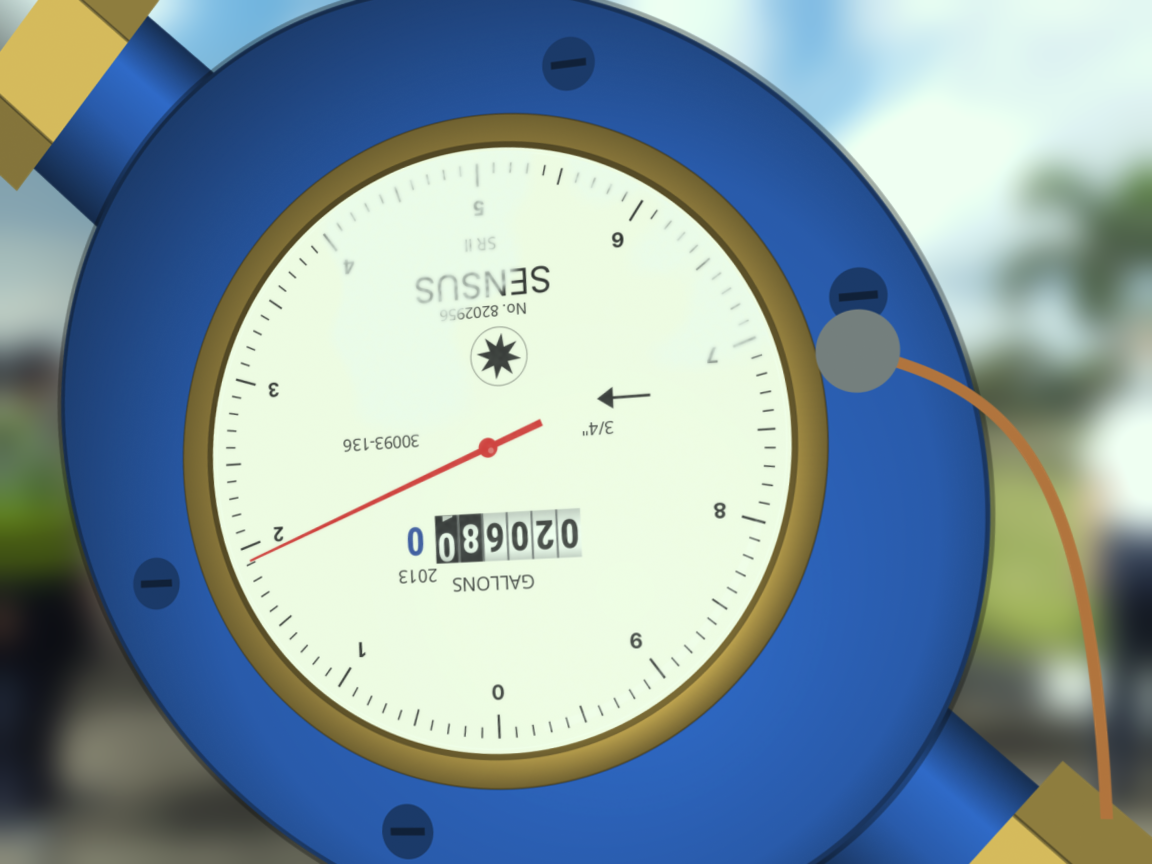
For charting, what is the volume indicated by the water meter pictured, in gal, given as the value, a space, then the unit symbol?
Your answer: 206801.9 gal
